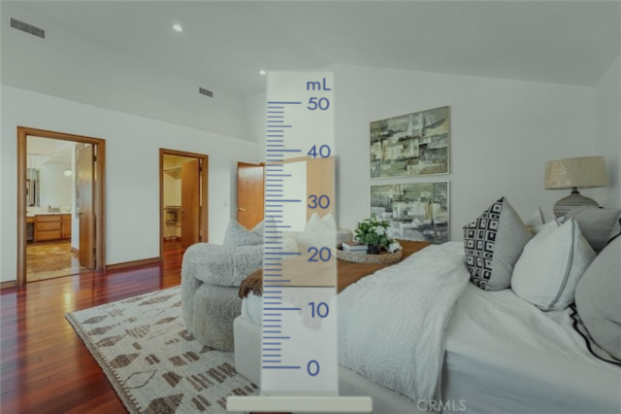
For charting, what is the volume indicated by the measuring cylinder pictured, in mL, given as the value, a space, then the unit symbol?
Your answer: 14 mL
